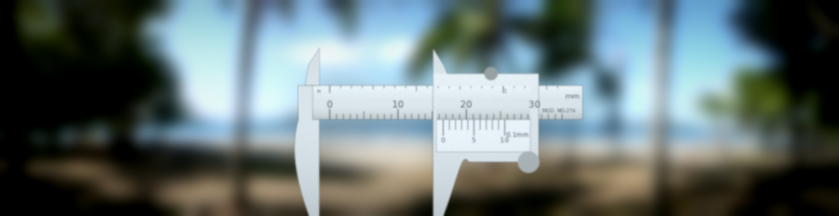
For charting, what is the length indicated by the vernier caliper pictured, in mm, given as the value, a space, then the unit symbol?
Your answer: 16.6 mm
